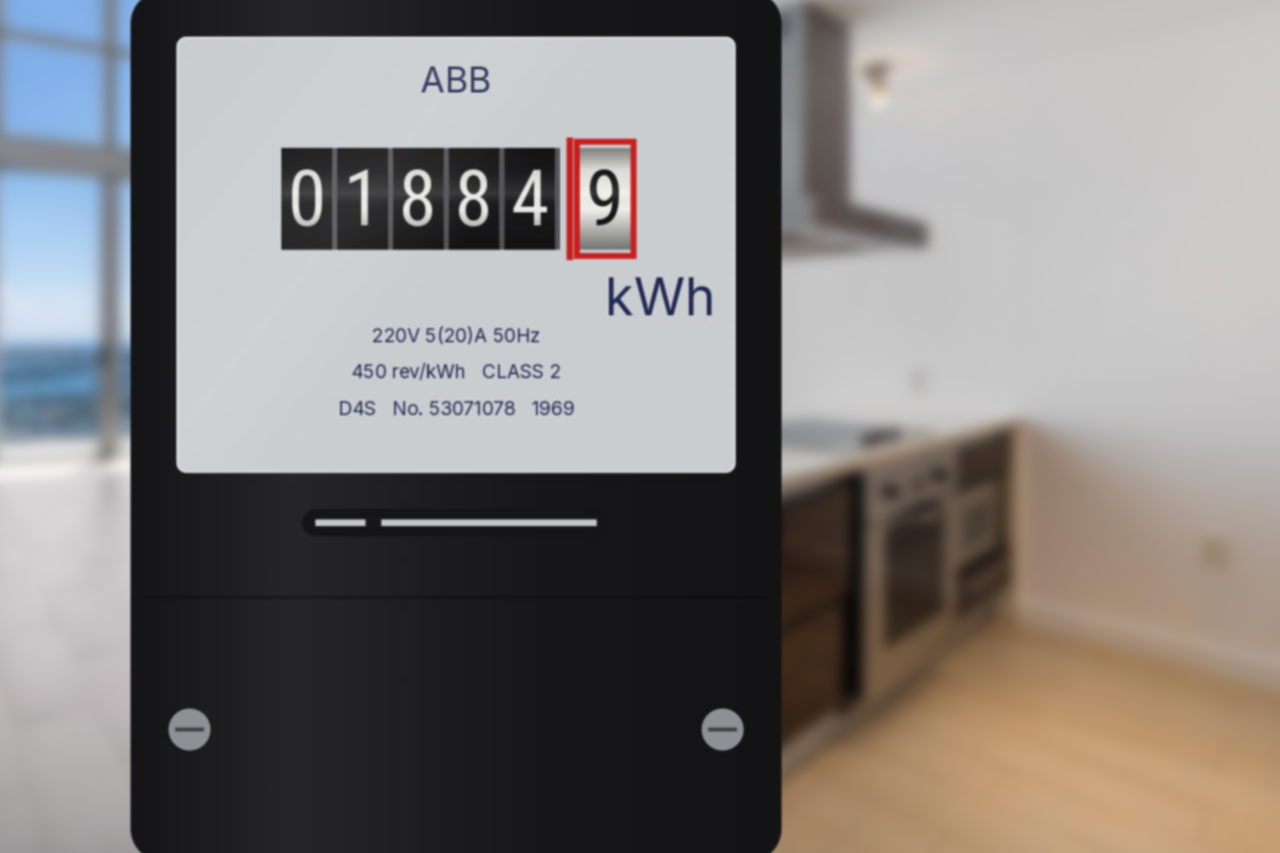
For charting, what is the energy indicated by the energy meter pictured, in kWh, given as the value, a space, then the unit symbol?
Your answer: 1884.9 kWh
